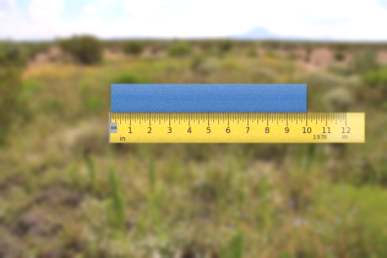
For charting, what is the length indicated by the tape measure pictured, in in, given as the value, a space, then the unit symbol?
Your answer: 10 in
